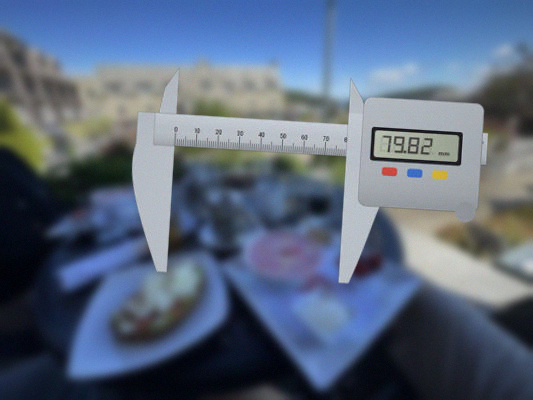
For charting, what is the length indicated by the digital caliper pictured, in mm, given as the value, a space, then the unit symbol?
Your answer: 79.82 mm
